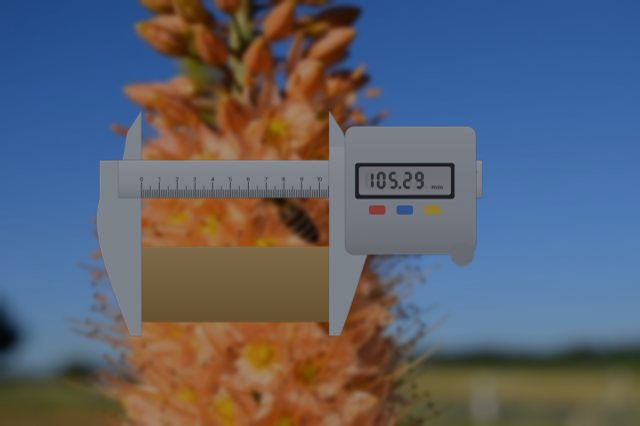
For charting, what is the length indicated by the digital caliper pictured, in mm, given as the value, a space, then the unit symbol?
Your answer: 105.29 mm
